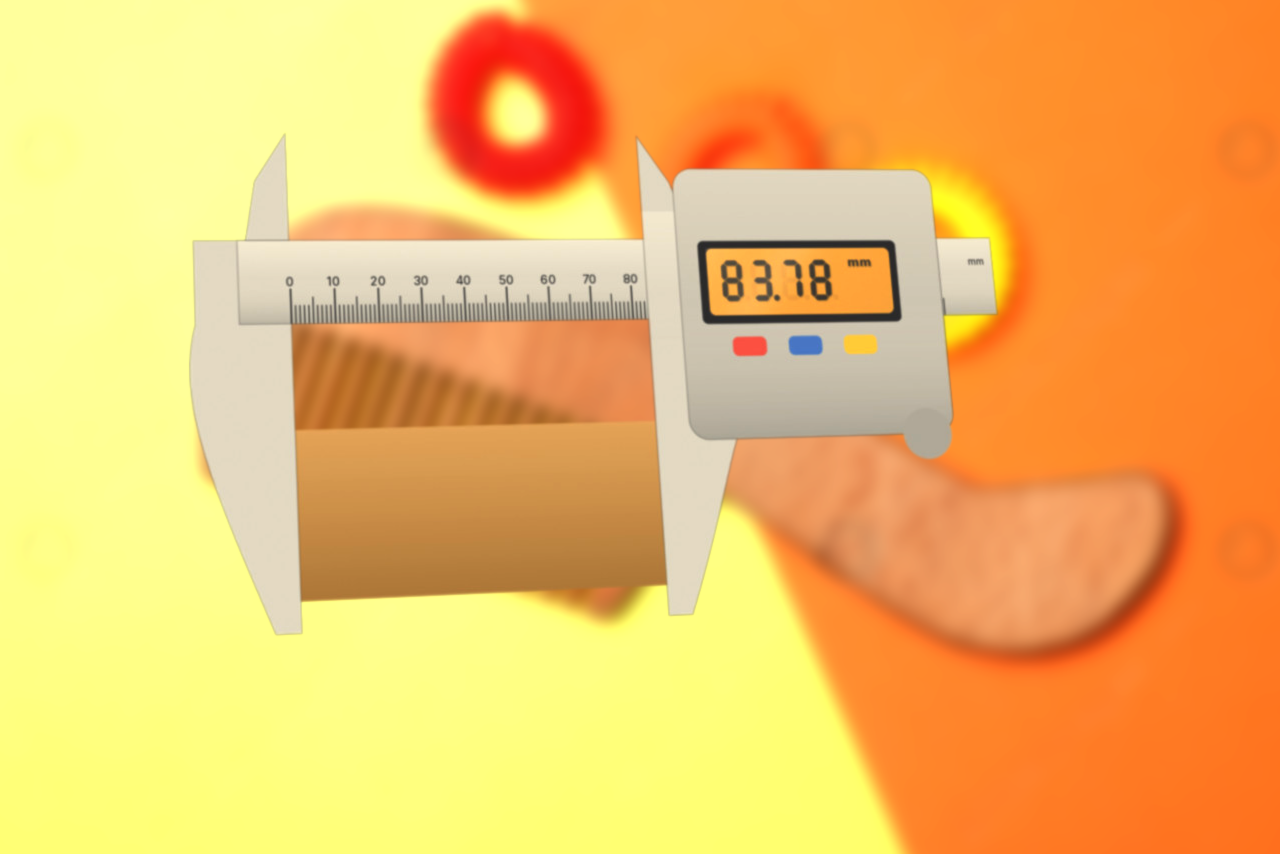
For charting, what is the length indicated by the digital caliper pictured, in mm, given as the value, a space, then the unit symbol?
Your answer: 83.78 mm
